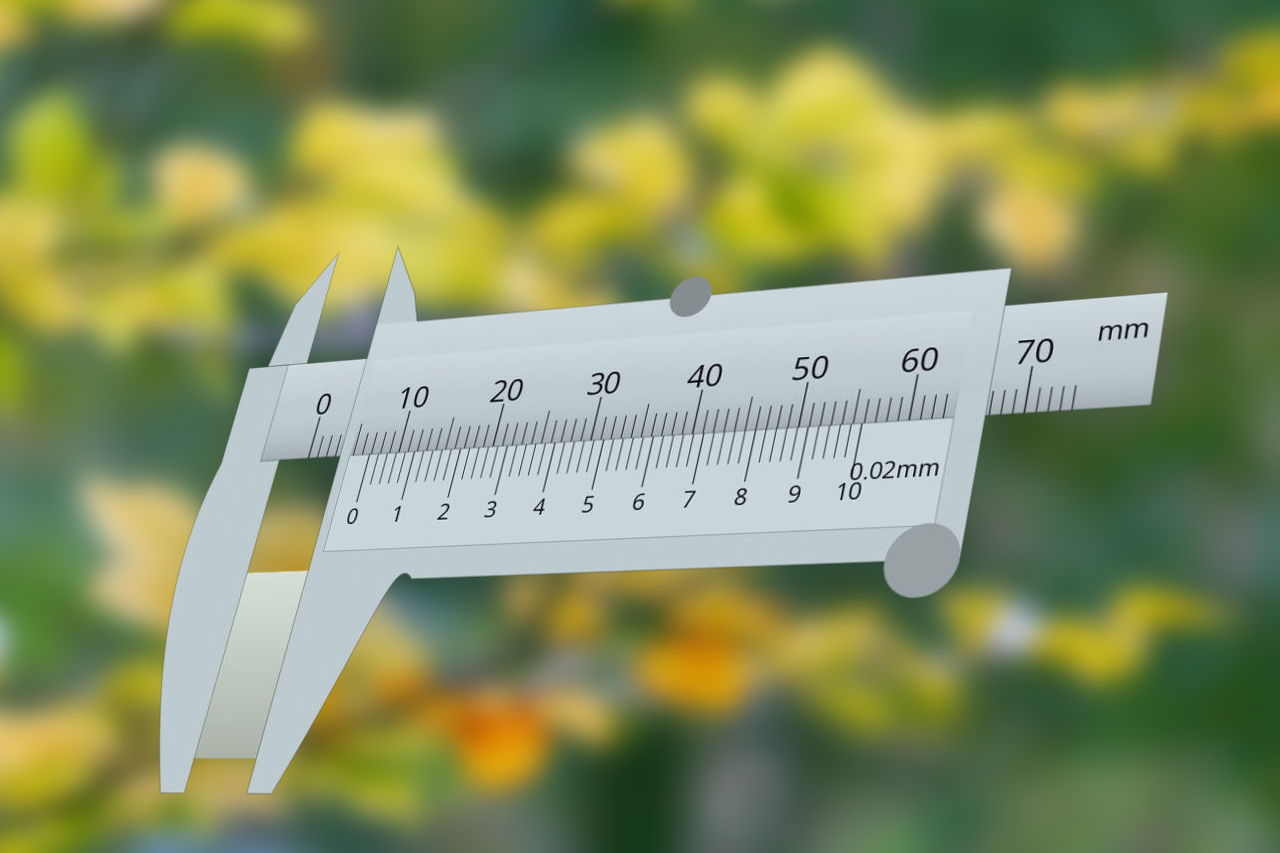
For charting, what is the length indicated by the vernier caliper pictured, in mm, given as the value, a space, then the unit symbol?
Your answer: 6.8 mm
